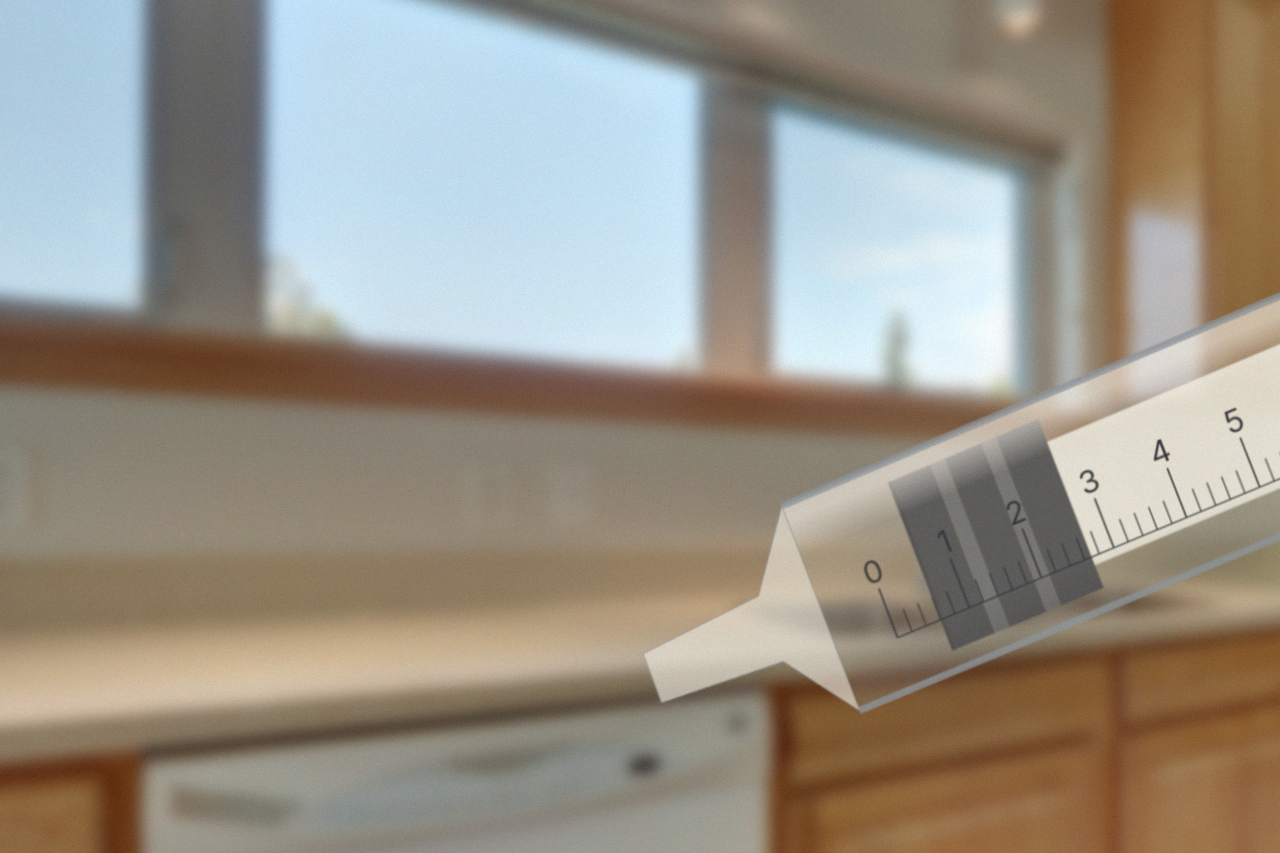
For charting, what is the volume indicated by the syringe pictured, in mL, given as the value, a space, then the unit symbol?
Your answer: 0.6 mL
